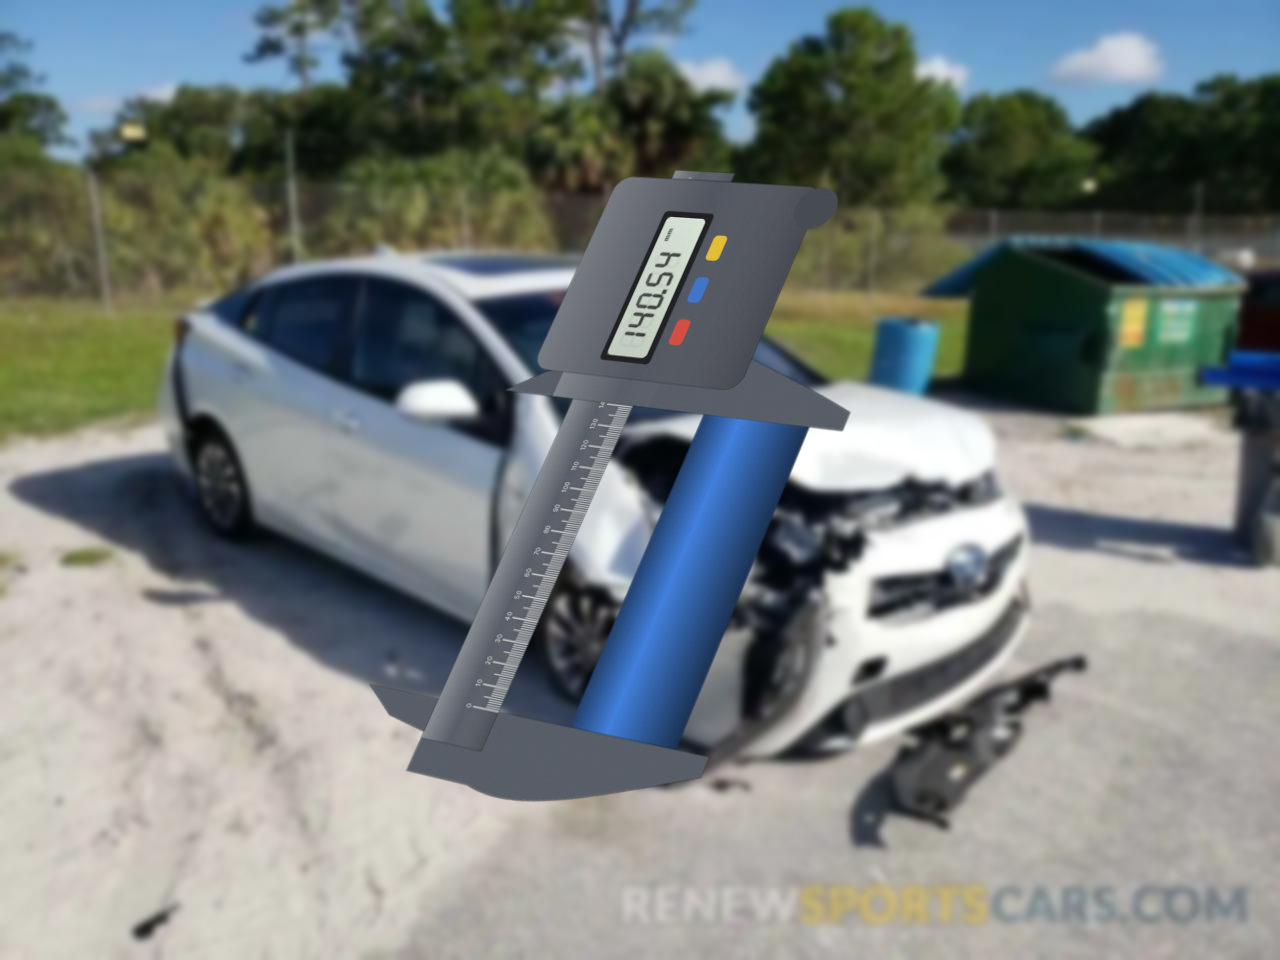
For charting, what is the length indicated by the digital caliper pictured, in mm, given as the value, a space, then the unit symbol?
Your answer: 140.54 mm
